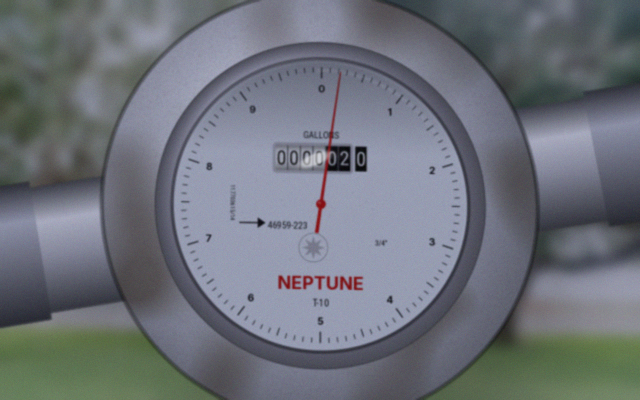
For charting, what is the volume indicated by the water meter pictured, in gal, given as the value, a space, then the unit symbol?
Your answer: 20.2 gal
